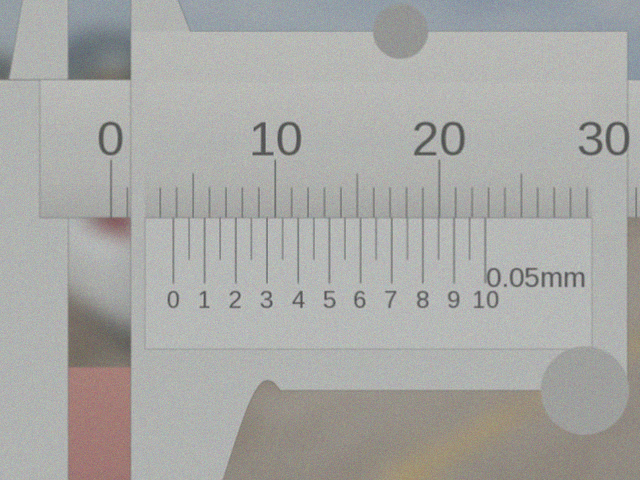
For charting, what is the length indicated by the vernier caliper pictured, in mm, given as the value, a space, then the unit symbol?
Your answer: 3.8 mm
